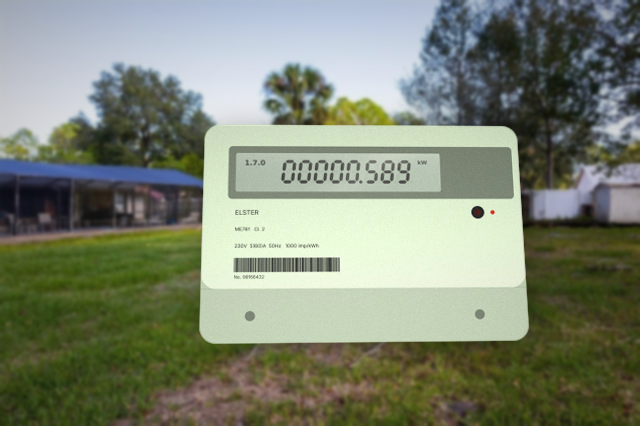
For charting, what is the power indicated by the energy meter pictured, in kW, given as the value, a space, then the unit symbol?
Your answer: 0.589 kW
